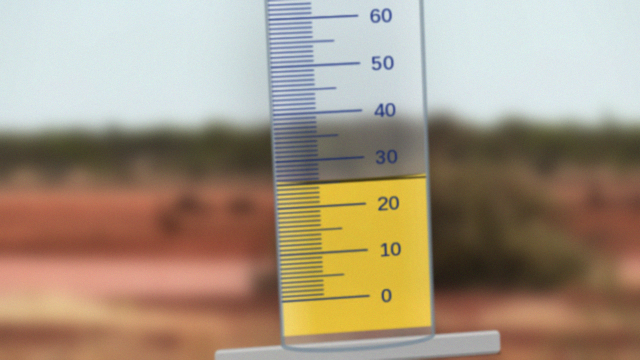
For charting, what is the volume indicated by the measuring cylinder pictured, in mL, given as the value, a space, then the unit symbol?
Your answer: 25 mL
